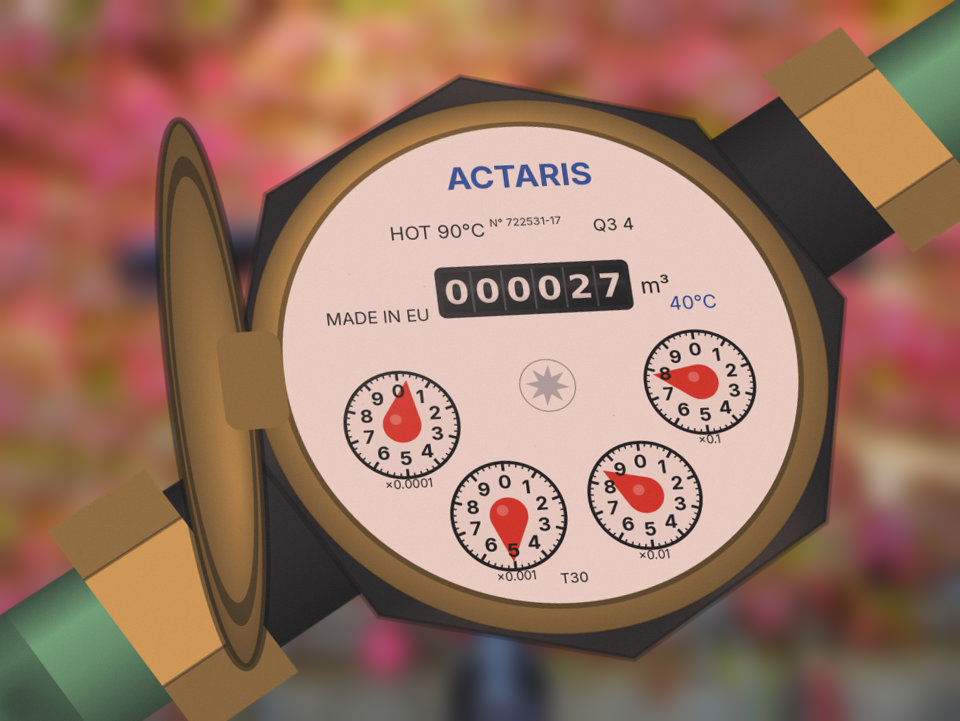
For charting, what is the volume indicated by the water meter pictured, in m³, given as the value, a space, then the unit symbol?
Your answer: 27.7850 m³
